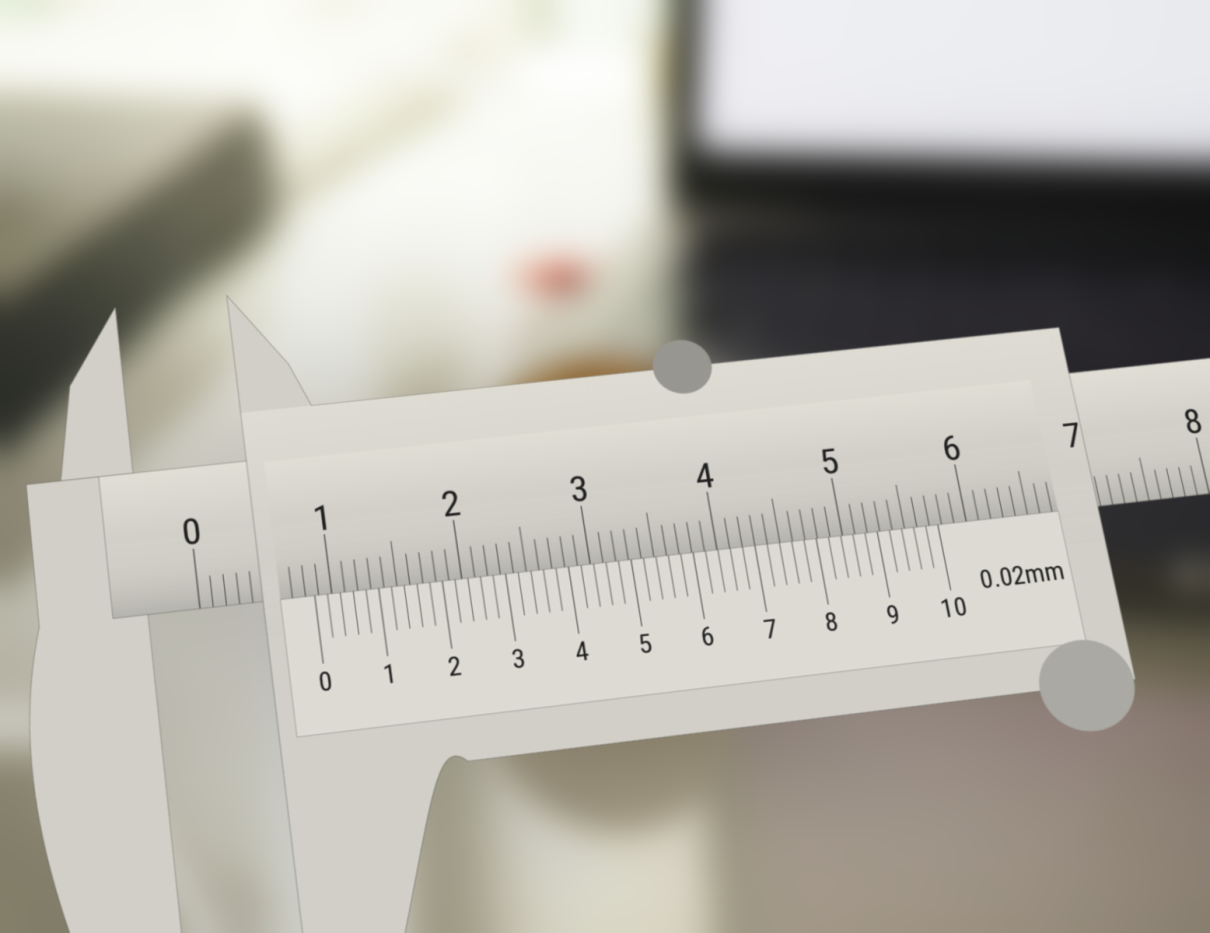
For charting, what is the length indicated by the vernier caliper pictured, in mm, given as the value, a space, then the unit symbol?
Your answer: 8.7 mm
